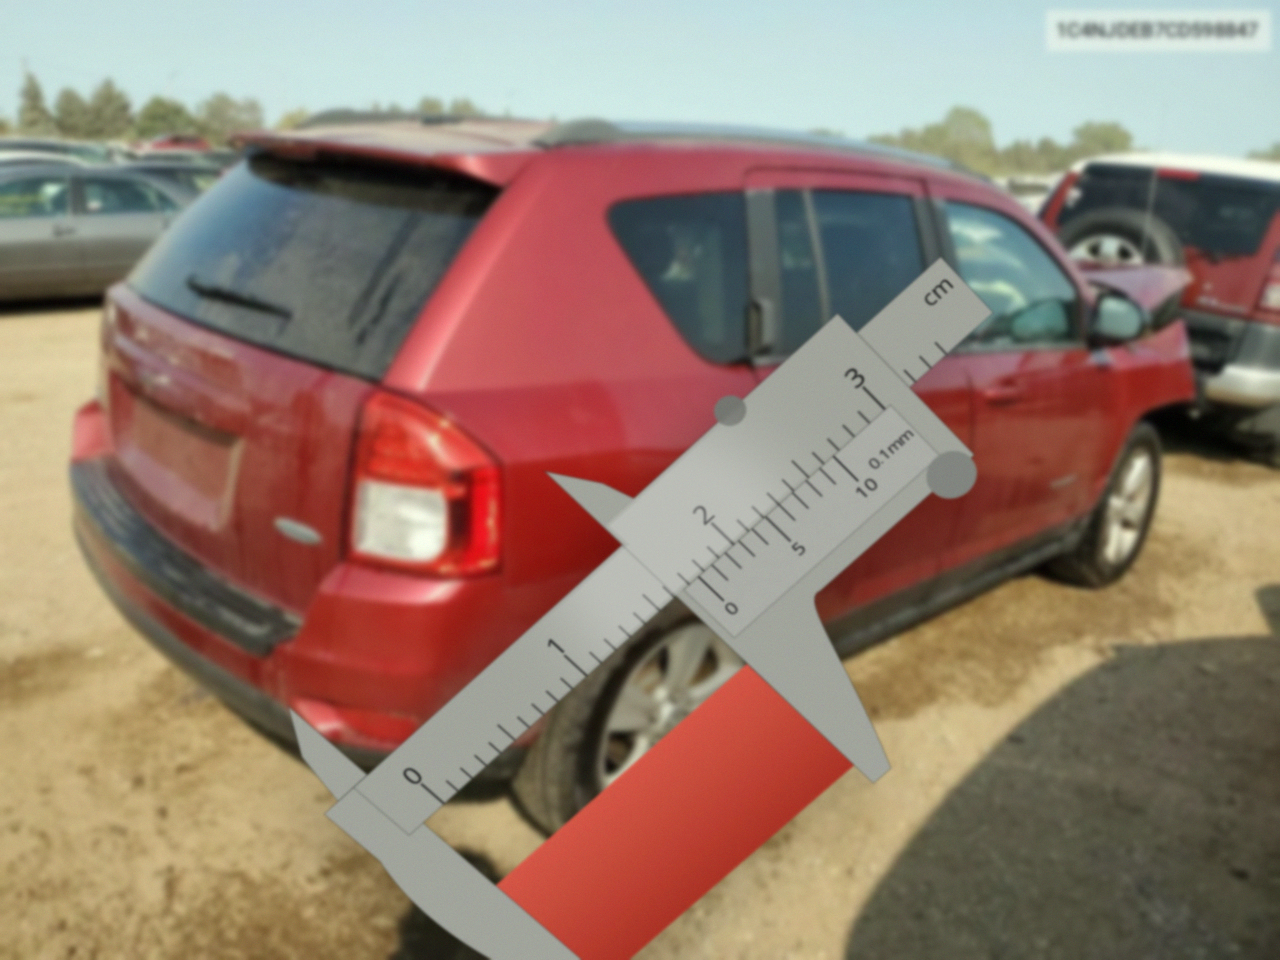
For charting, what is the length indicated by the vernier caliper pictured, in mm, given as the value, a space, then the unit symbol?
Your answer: 17.6 mm
